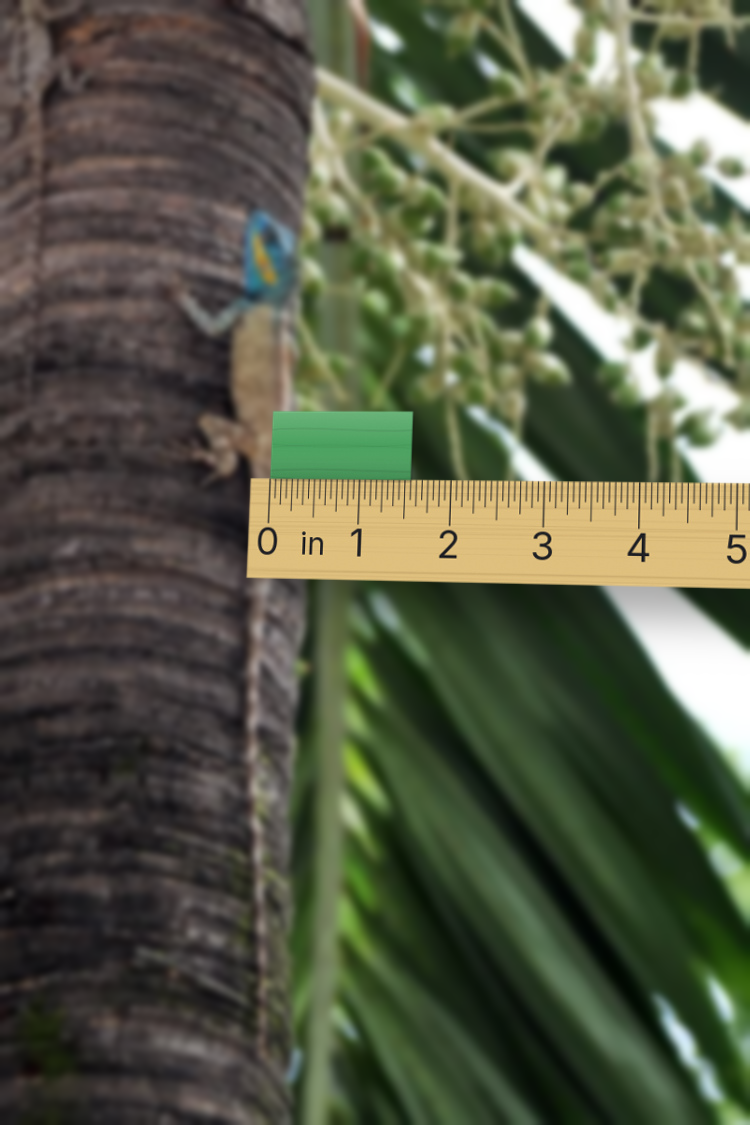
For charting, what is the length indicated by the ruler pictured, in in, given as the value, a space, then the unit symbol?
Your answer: 1.5625 in
